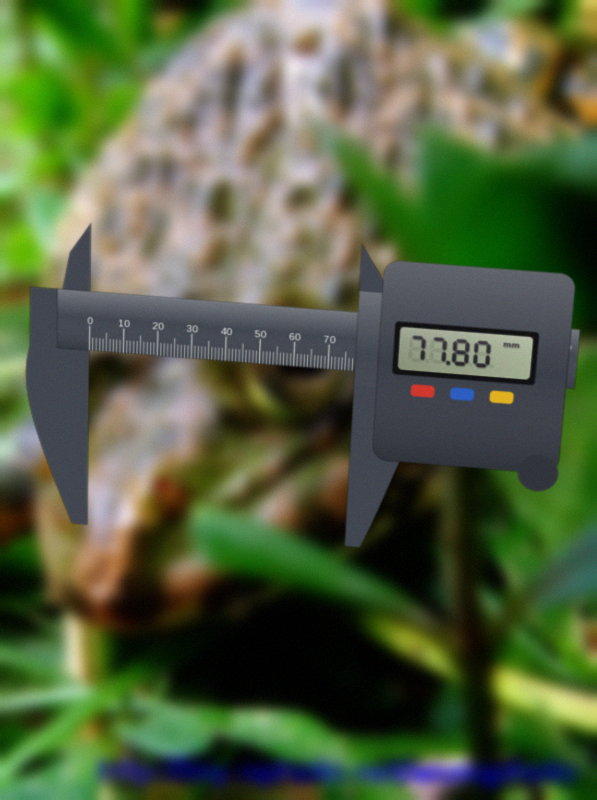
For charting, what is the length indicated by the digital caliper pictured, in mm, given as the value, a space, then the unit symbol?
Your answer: 77.80 mm
